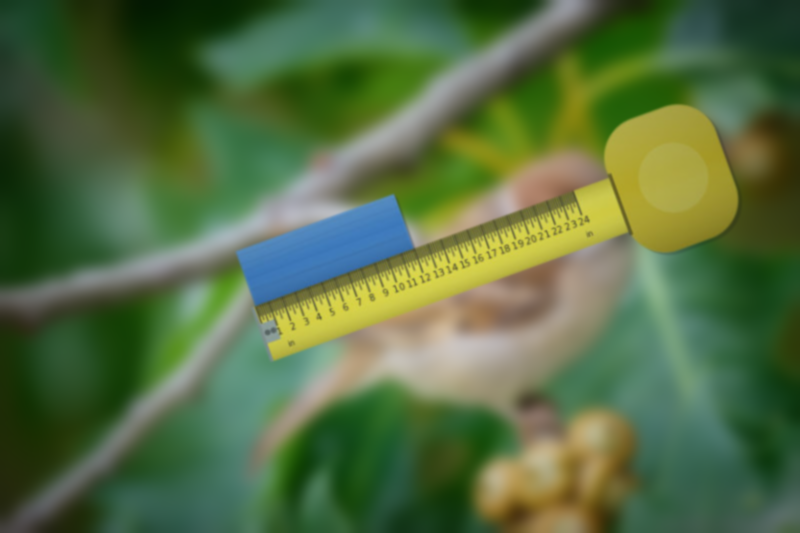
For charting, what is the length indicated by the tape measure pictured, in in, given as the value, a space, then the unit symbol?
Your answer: 12 in
